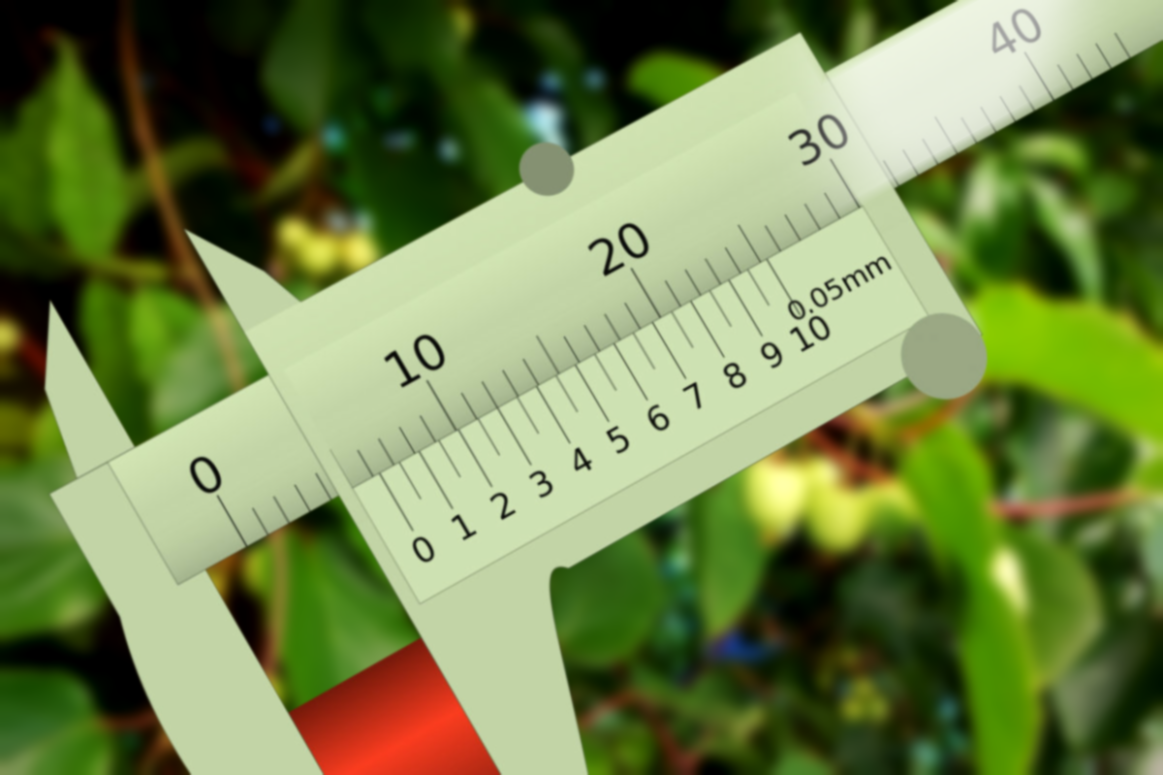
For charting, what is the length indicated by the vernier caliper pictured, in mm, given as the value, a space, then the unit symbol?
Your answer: 6.3 mm
